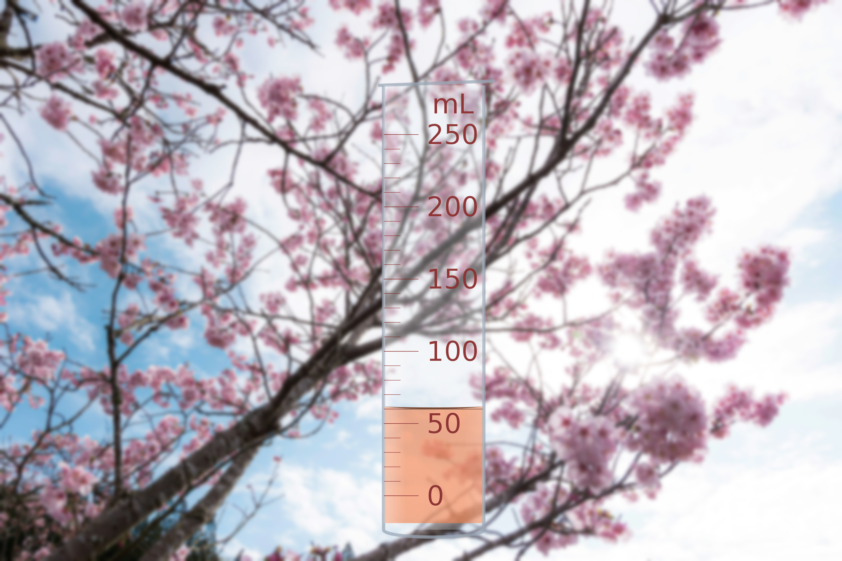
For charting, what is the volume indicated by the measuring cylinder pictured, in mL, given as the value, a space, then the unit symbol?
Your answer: 60 mL
